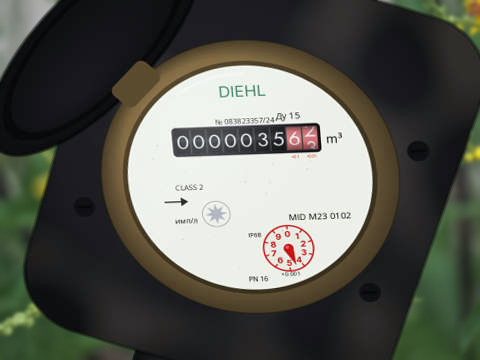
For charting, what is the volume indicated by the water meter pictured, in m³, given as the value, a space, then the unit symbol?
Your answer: 35.624 m³
